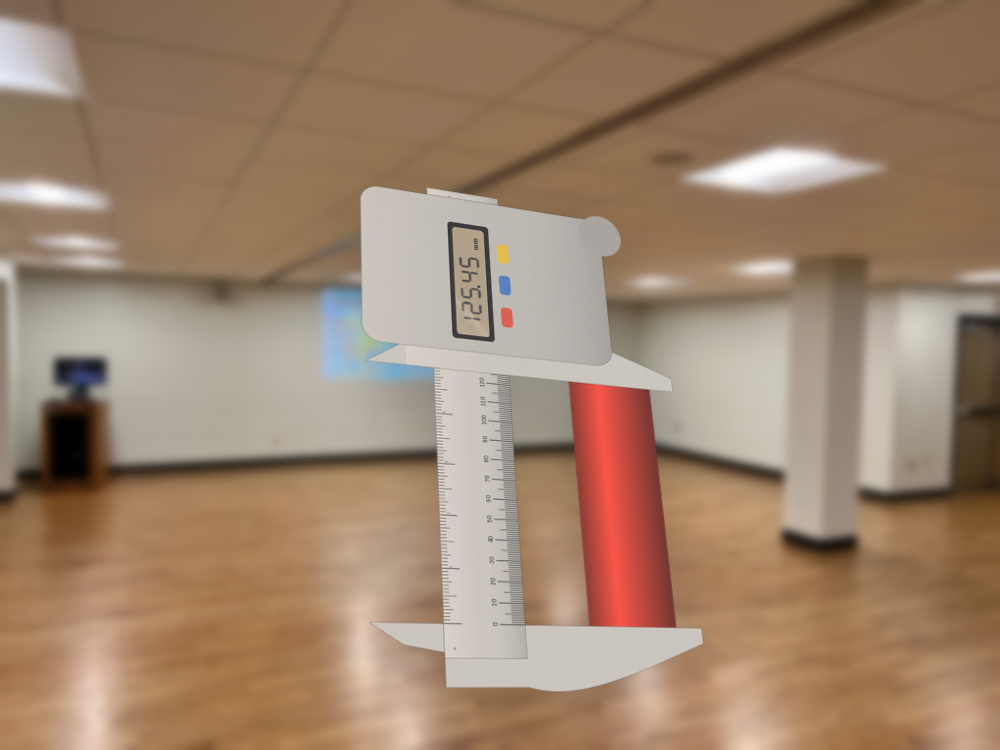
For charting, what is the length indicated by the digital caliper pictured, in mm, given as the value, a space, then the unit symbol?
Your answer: 125.45 mm
